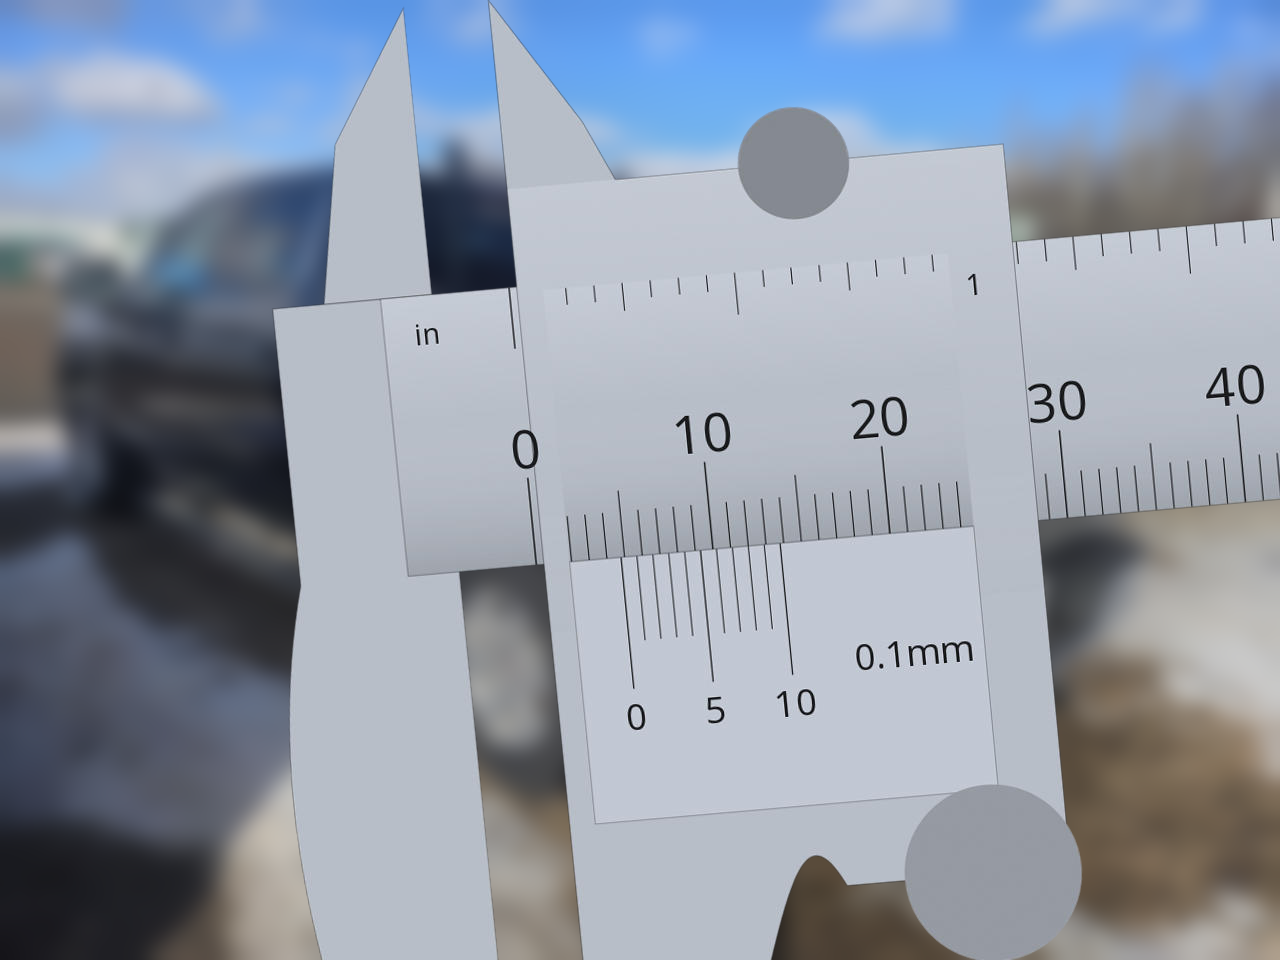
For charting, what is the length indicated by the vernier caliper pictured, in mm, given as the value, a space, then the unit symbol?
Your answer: 4.8 mm
